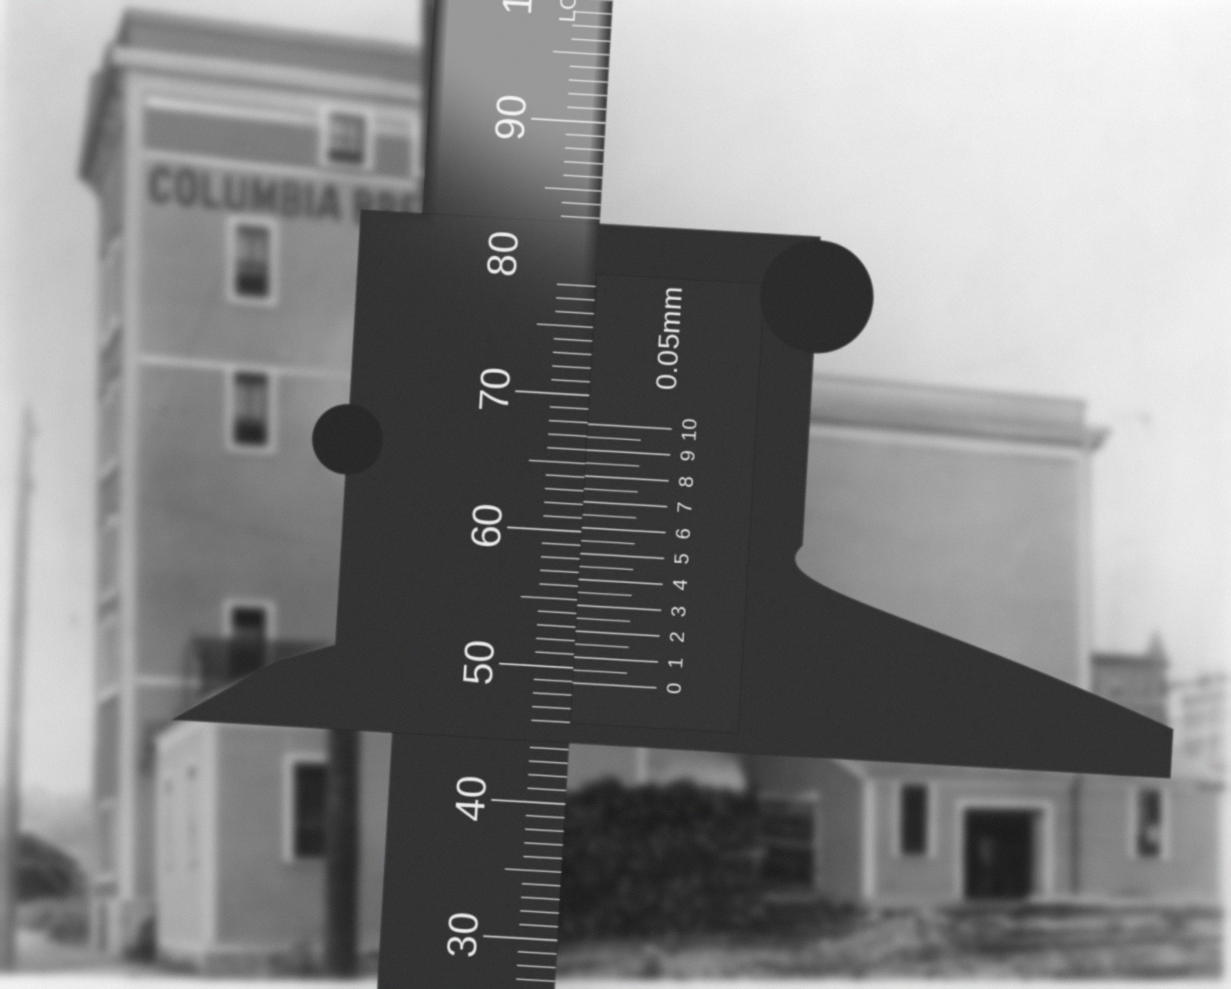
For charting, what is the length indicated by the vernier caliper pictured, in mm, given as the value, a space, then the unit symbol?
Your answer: 48.9 mm
